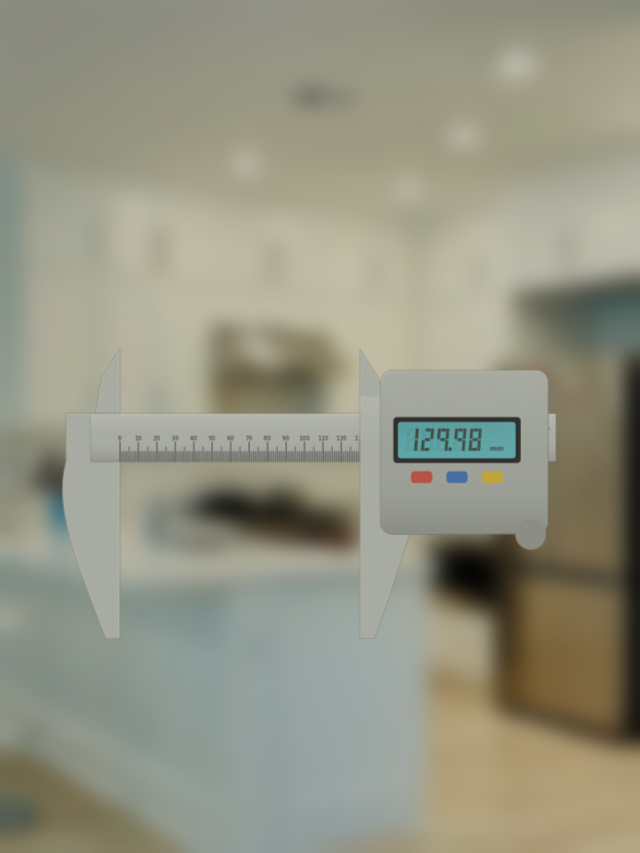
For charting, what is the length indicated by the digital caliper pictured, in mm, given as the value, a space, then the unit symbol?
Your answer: 129.98 mm
